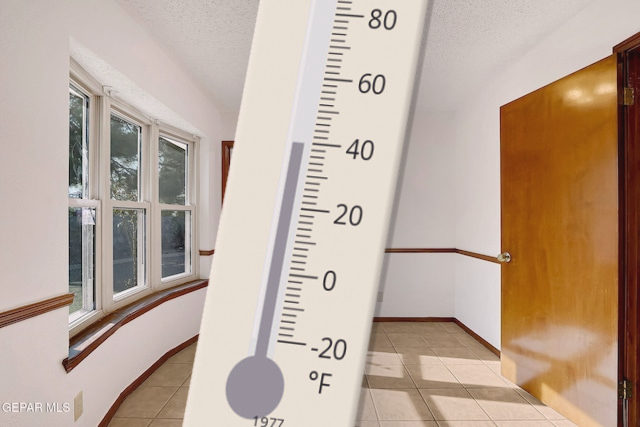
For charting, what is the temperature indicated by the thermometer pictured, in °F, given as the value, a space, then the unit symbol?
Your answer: 40 °F
